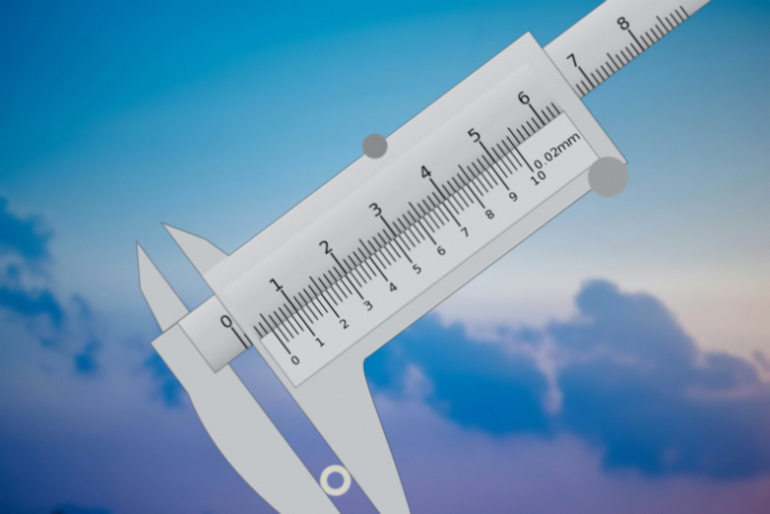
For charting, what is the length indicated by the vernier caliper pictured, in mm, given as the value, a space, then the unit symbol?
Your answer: 5.0 mm
